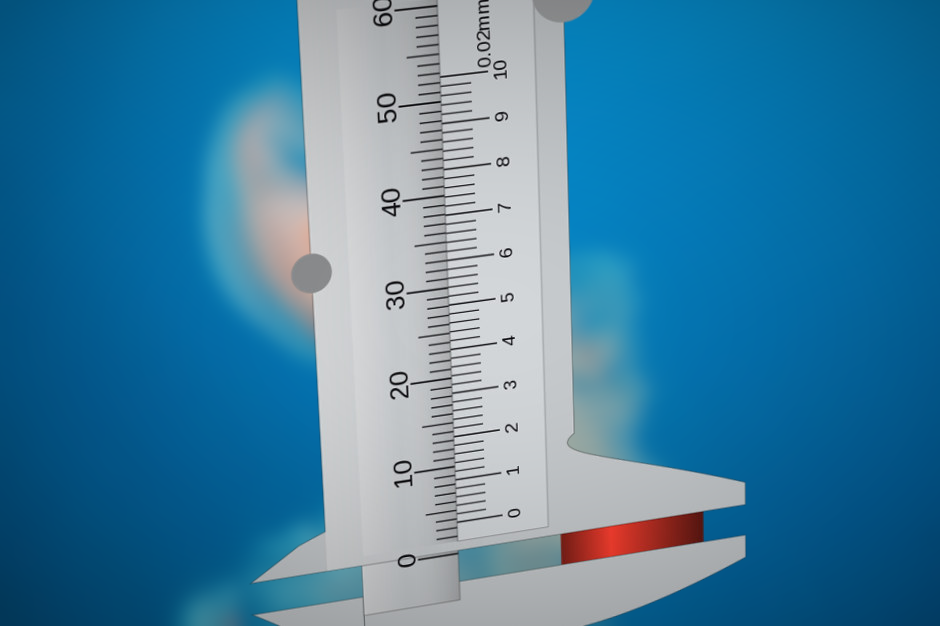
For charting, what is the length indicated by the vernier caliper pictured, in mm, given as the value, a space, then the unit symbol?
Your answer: 3.6 mm
